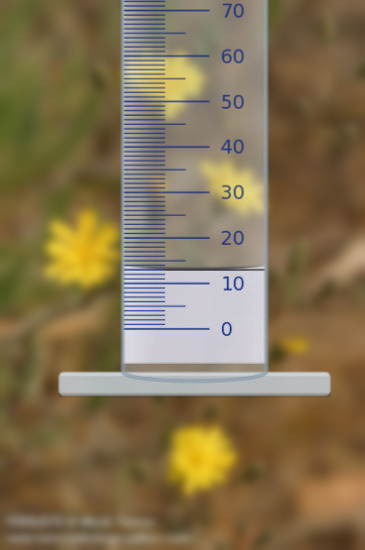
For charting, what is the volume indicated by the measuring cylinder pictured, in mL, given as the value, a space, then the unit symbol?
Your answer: 13 mL
